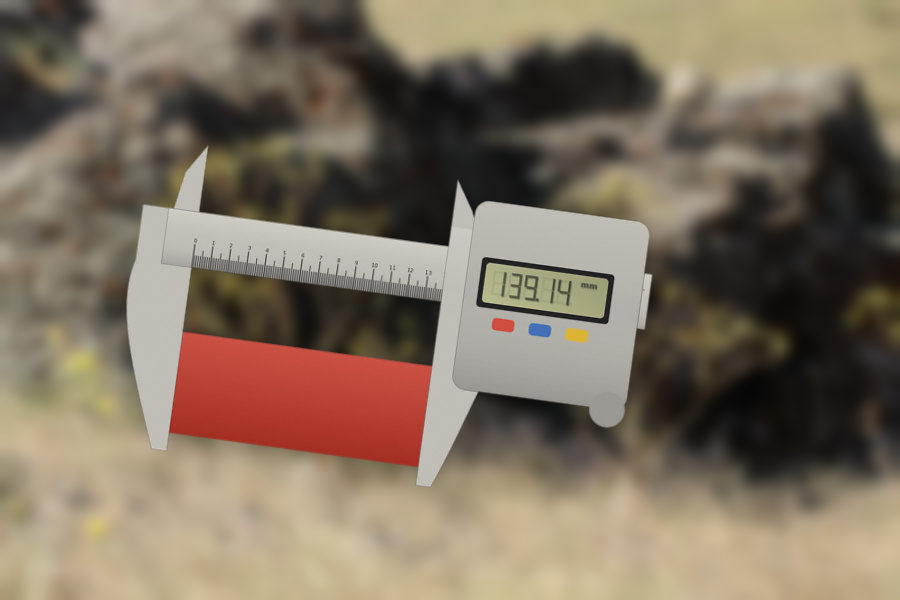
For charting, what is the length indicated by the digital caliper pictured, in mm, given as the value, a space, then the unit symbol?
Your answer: 139.14 mm
